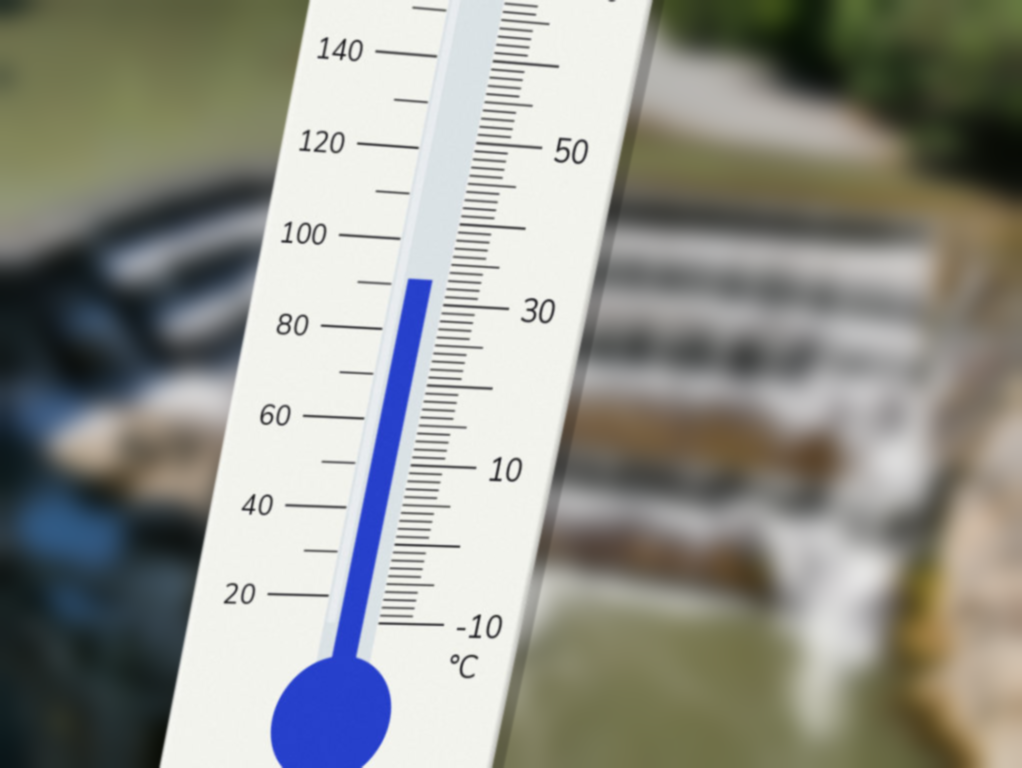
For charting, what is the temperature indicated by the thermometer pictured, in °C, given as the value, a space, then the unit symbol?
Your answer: 33 °C
